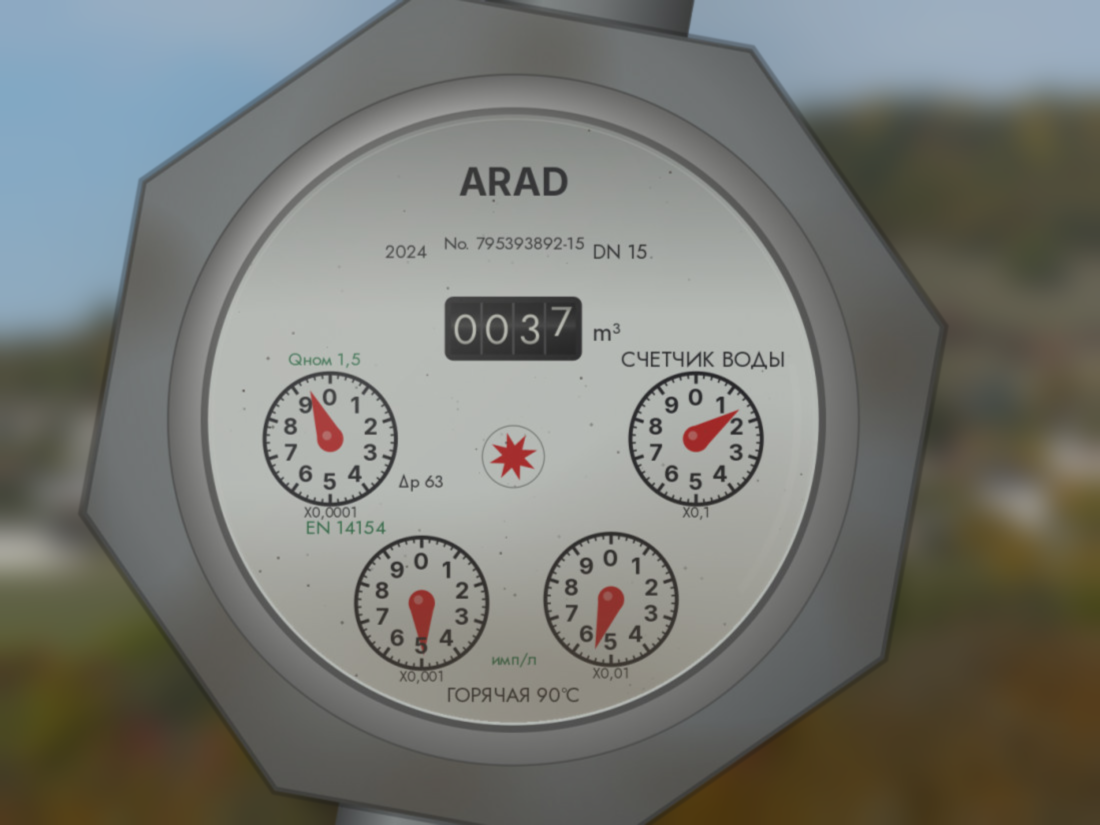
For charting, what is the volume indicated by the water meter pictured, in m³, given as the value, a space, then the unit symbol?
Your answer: 37.1549 m³
